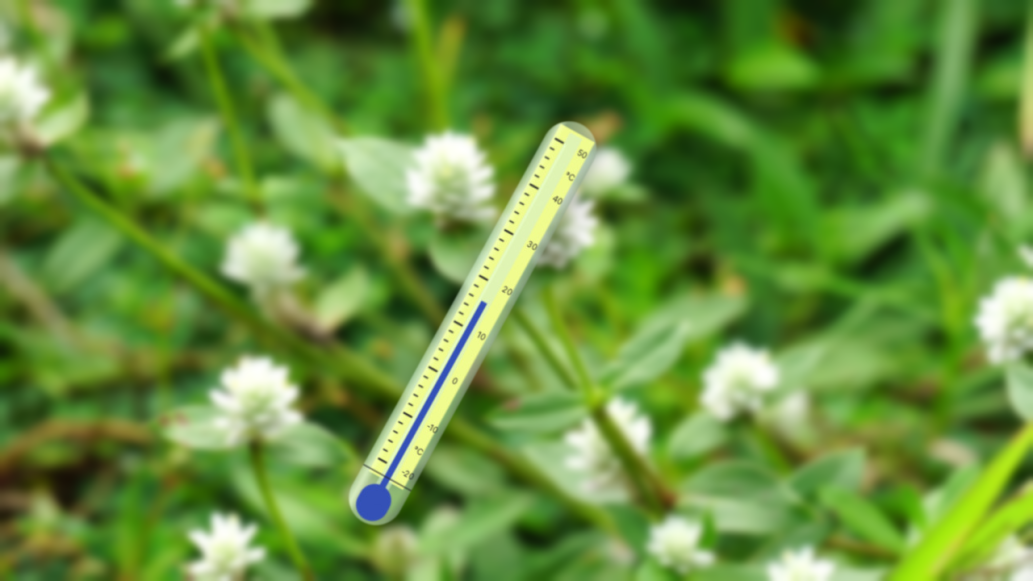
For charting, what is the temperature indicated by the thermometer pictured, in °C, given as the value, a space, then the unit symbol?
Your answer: 16 °C
